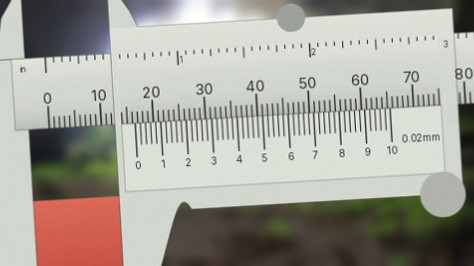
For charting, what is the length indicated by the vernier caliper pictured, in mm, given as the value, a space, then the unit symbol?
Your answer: 16.5 mm
